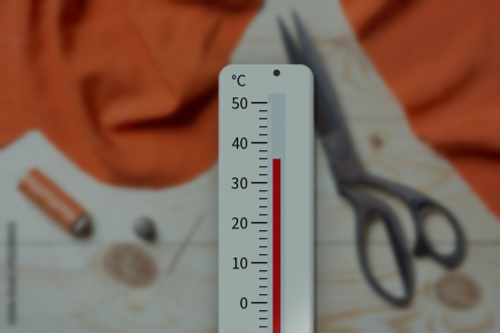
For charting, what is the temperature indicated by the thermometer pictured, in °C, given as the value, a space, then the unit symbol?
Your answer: 36 °C
